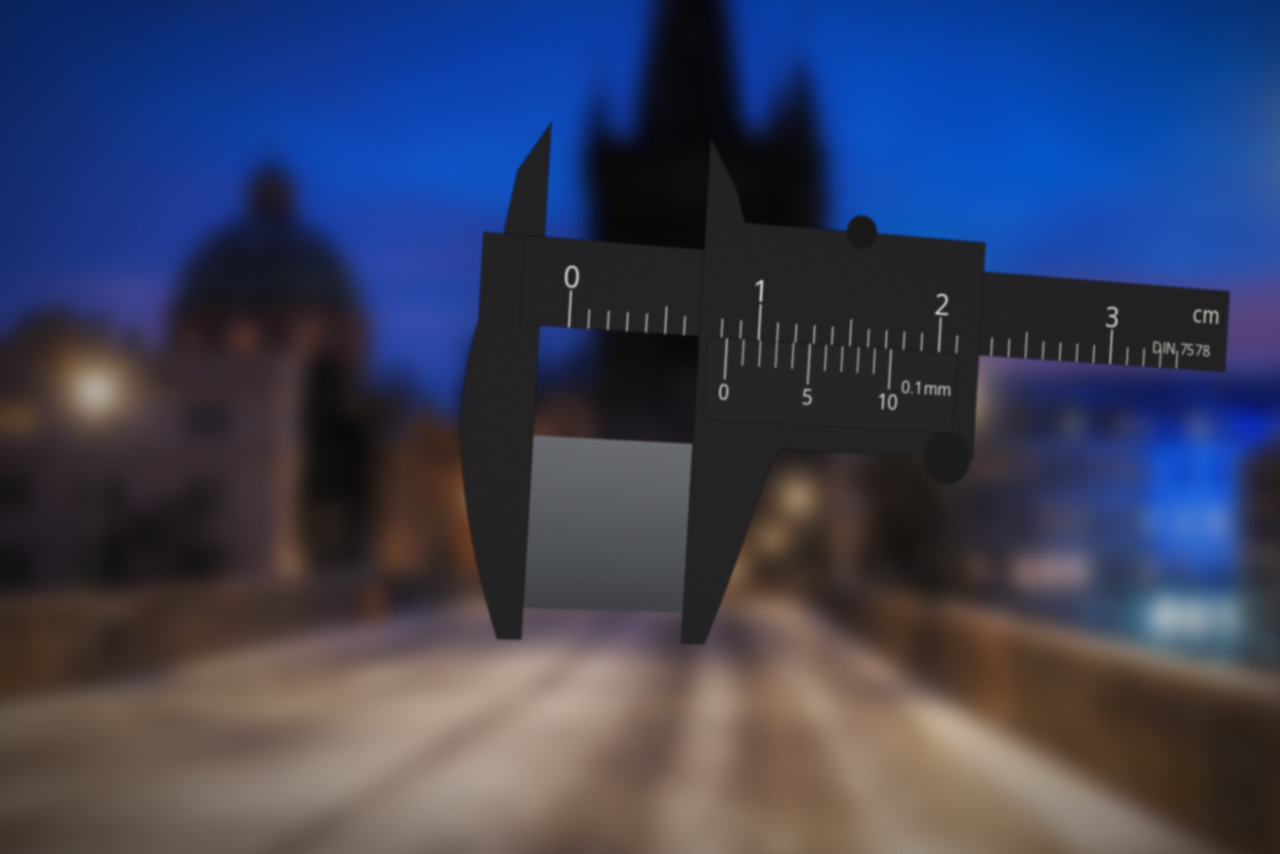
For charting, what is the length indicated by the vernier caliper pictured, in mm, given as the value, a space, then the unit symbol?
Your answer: 8.3 mm
